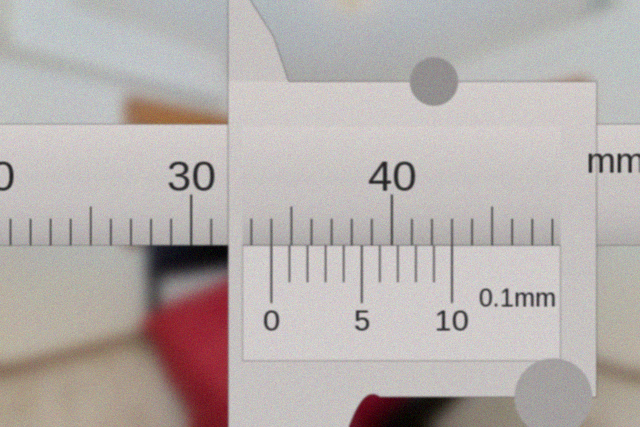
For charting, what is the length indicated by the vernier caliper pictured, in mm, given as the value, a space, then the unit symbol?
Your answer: 34.0 mm
